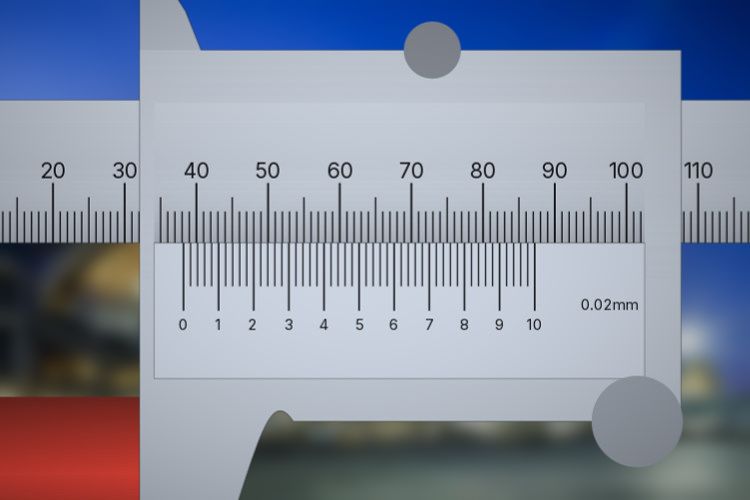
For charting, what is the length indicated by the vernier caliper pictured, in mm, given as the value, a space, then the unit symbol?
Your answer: 38.2 mm
